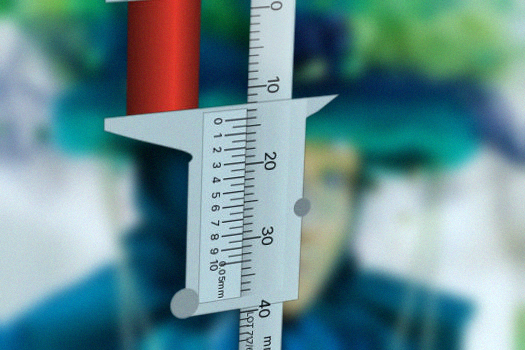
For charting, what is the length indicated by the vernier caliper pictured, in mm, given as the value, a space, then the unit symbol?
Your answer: 14.0 mm
